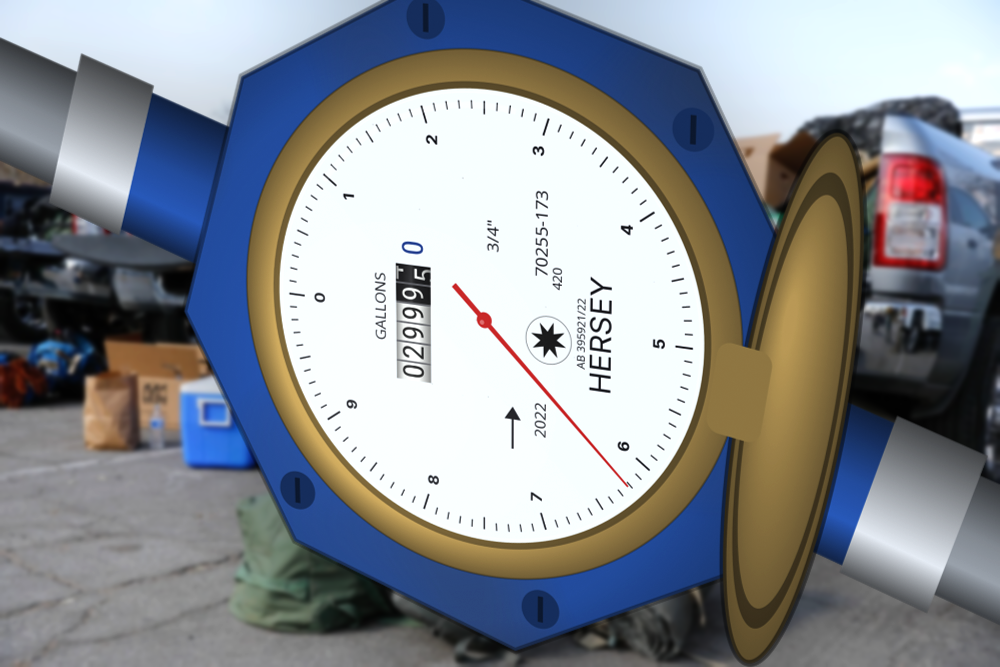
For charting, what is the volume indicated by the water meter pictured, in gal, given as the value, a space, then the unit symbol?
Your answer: 299946.2 gal
